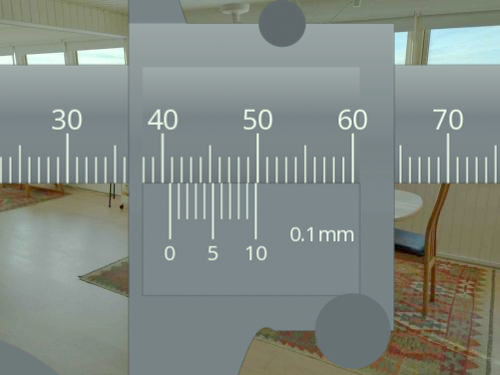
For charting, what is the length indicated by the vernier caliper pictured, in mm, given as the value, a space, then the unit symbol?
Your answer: 40.8 mm
